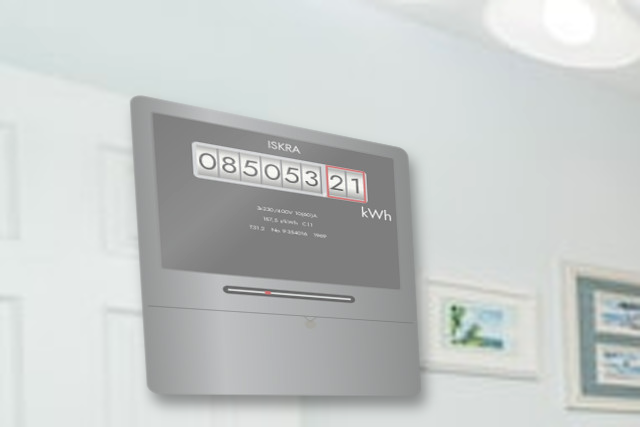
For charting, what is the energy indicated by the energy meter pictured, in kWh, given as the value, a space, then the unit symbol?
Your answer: 85053.21 kWh
